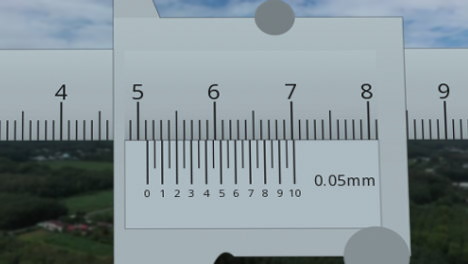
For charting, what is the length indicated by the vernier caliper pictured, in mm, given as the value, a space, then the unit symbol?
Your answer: 51.2 mm
